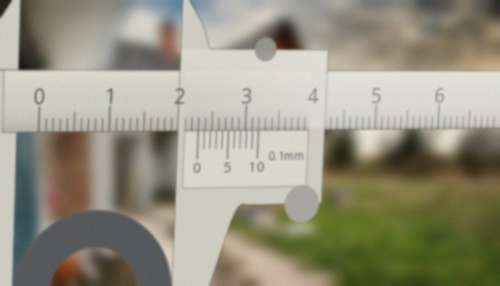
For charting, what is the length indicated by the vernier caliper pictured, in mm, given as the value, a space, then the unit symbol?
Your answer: 23.0 mm
